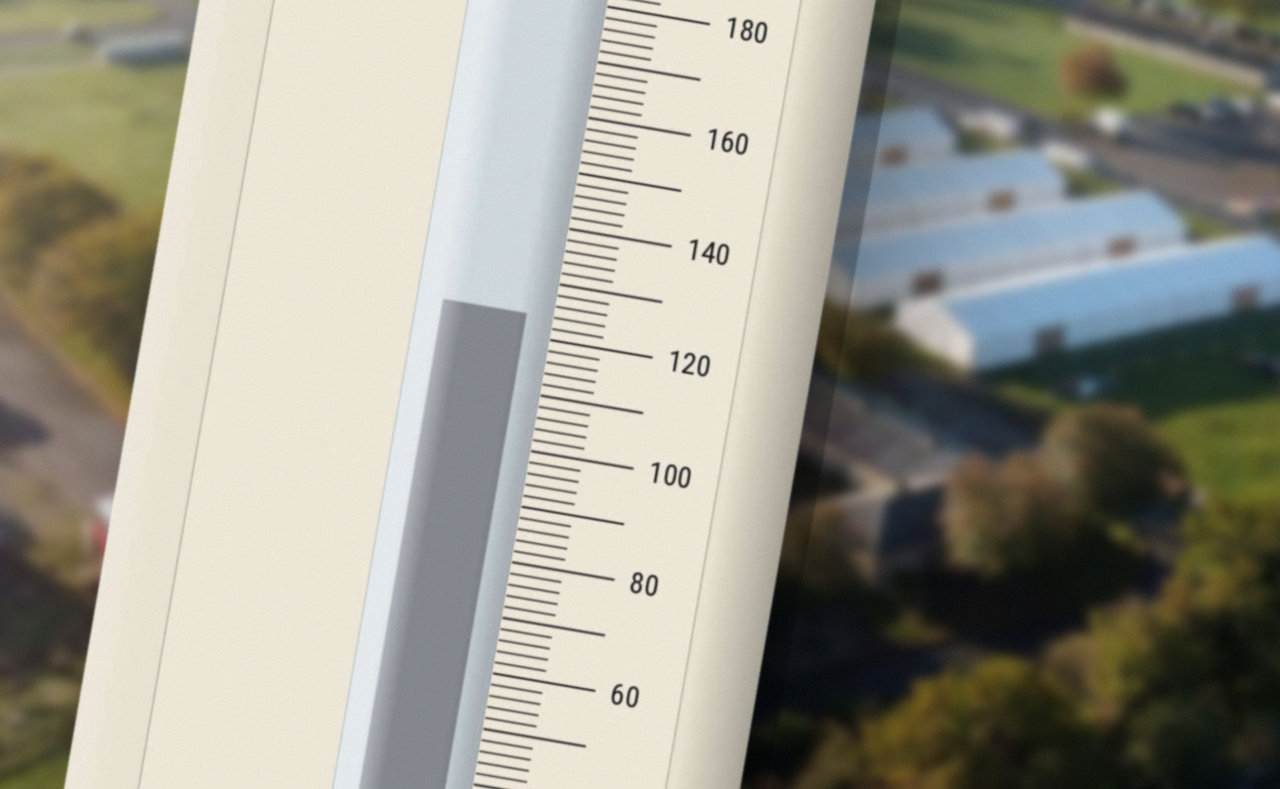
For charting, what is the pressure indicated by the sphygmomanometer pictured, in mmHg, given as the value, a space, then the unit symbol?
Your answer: 124 mmHg
